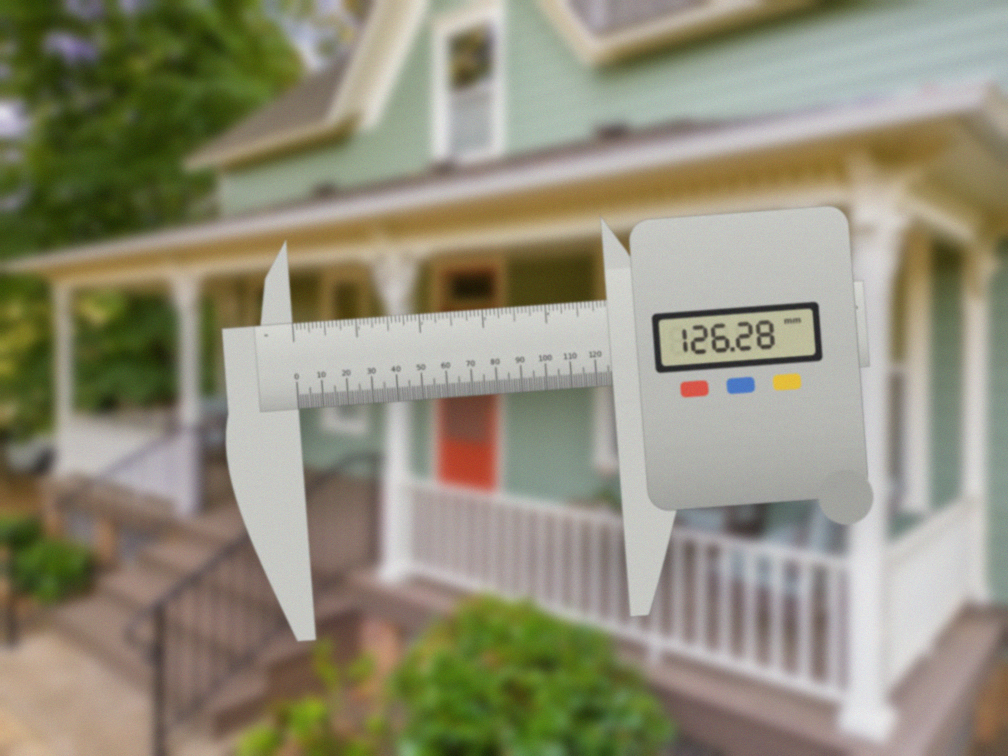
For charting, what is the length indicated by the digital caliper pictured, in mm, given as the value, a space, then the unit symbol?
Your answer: 126.28 mm
